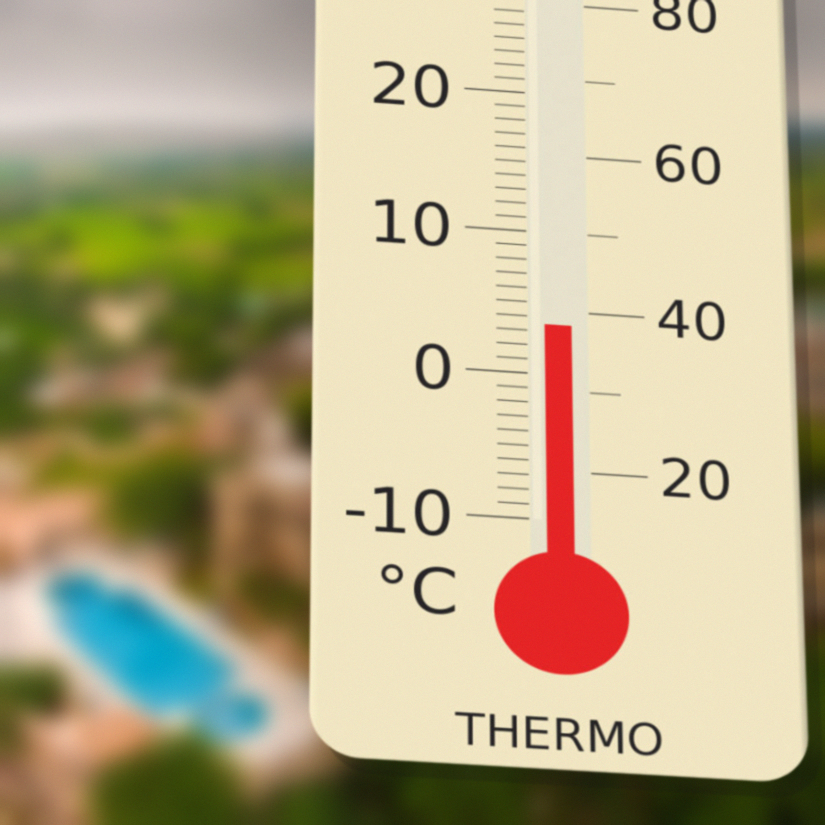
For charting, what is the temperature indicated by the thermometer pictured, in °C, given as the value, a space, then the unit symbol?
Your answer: 3.5 °C
